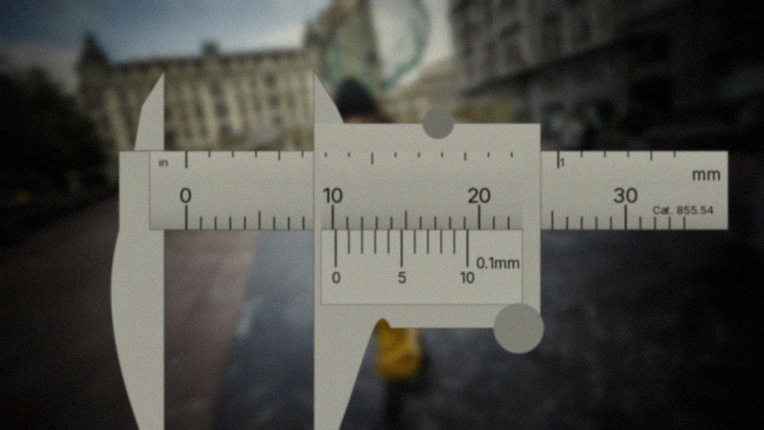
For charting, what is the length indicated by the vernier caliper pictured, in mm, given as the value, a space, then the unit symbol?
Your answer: 10.2 mm
